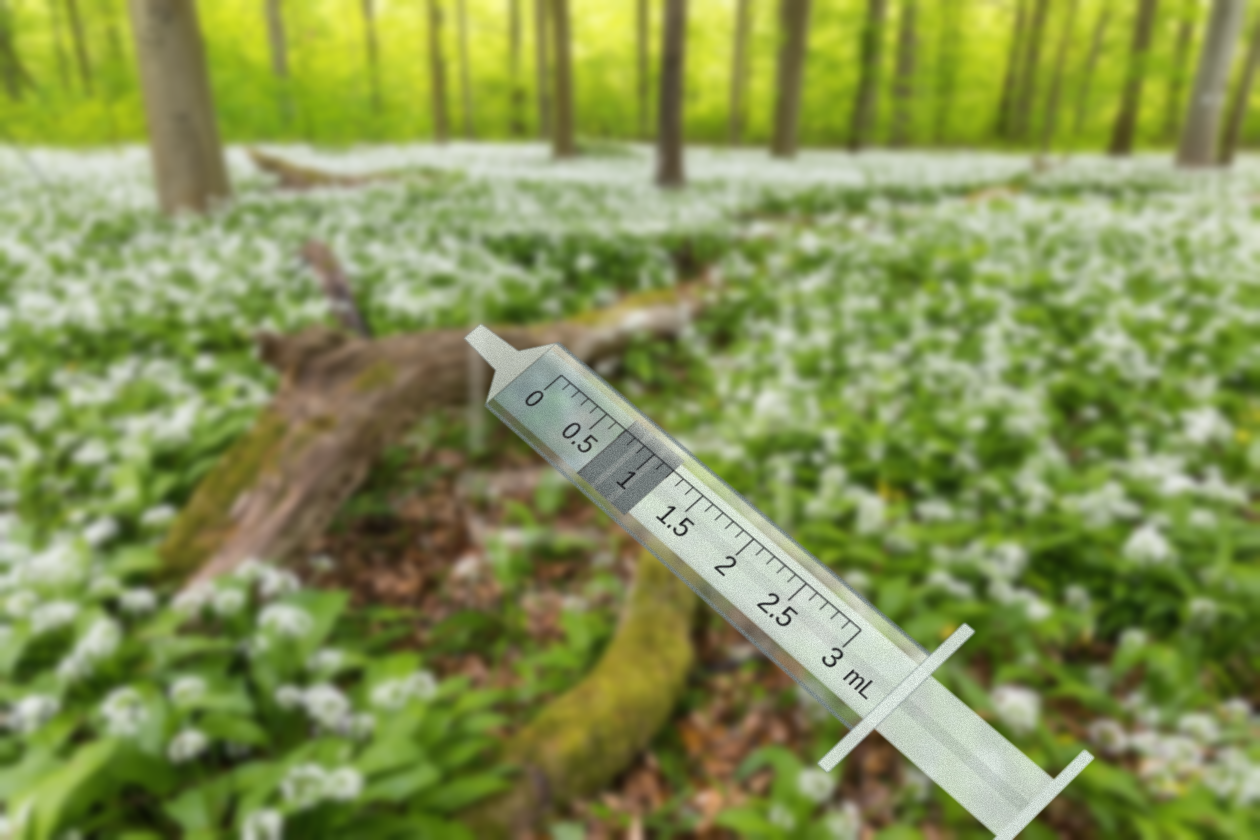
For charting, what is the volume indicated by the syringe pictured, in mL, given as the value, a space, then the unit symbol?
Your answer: 0.7 mL
